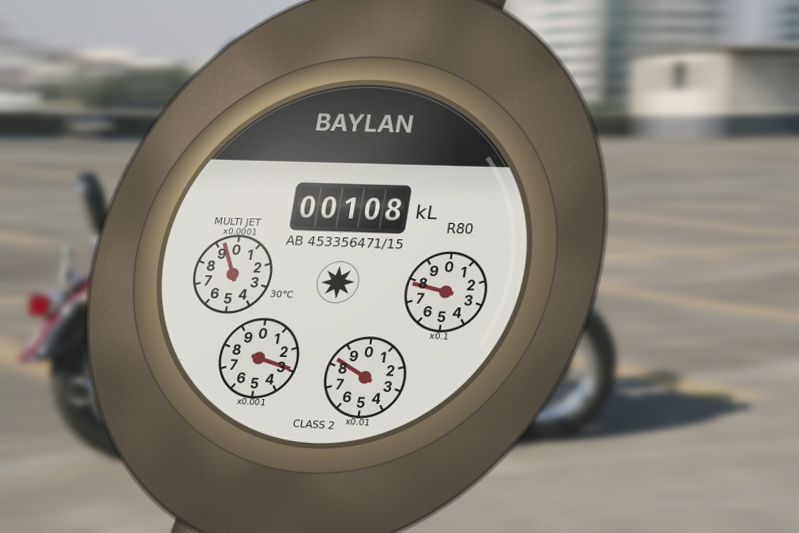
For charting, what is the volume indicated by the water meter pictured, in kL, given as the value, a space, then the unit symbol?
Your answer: 108.7829 kL
